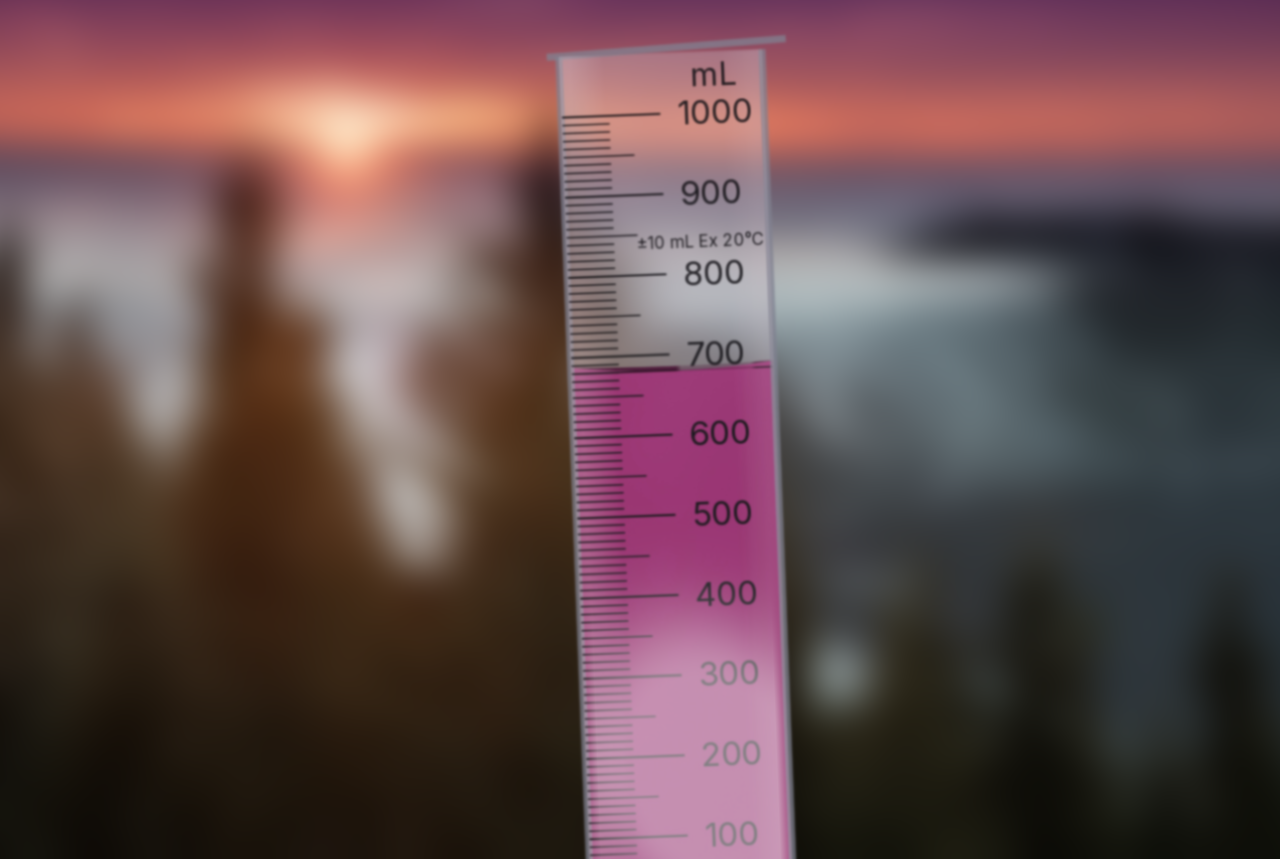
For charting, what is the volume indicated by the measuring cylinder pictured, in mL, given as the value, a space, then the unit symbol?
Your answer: 680 mL
